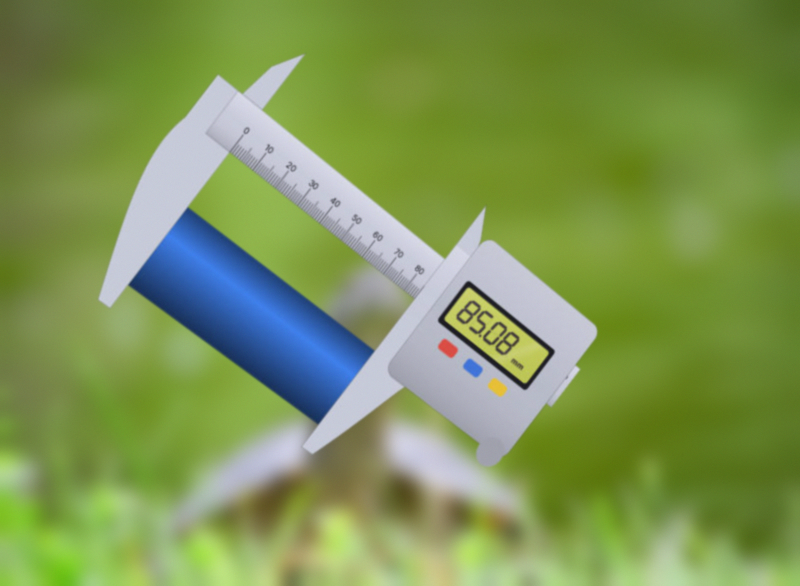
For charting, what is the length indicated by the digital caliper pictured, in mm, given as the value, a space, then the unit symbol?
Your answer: 85.08 mm
